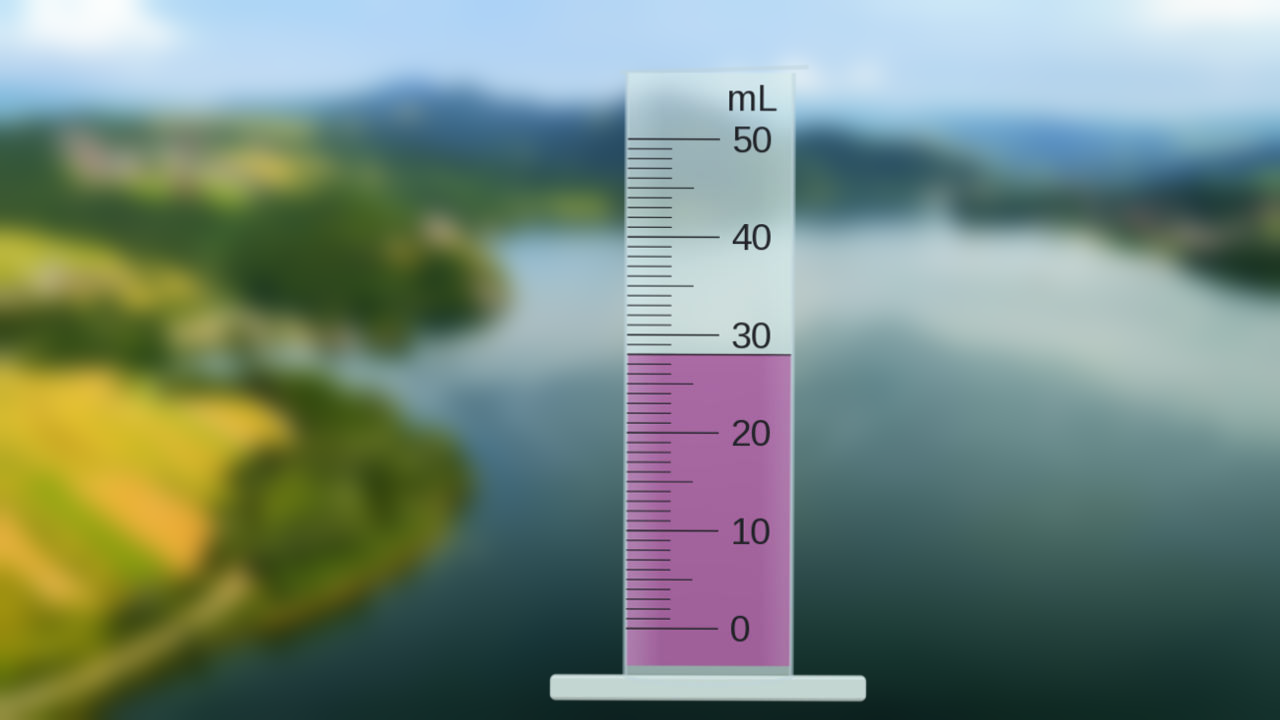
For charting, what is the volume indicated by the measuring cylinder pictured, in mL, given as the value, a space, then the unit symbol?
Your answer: 28 mL
